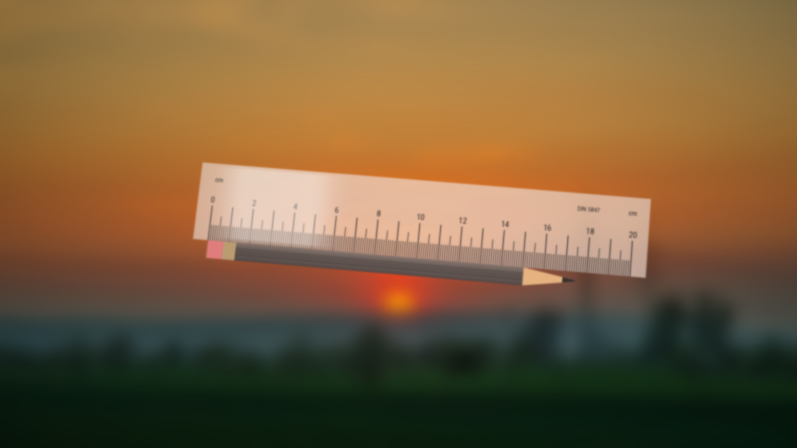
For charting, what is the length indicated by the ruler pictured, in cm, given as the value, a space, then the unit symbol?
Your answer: 17.5 cm
